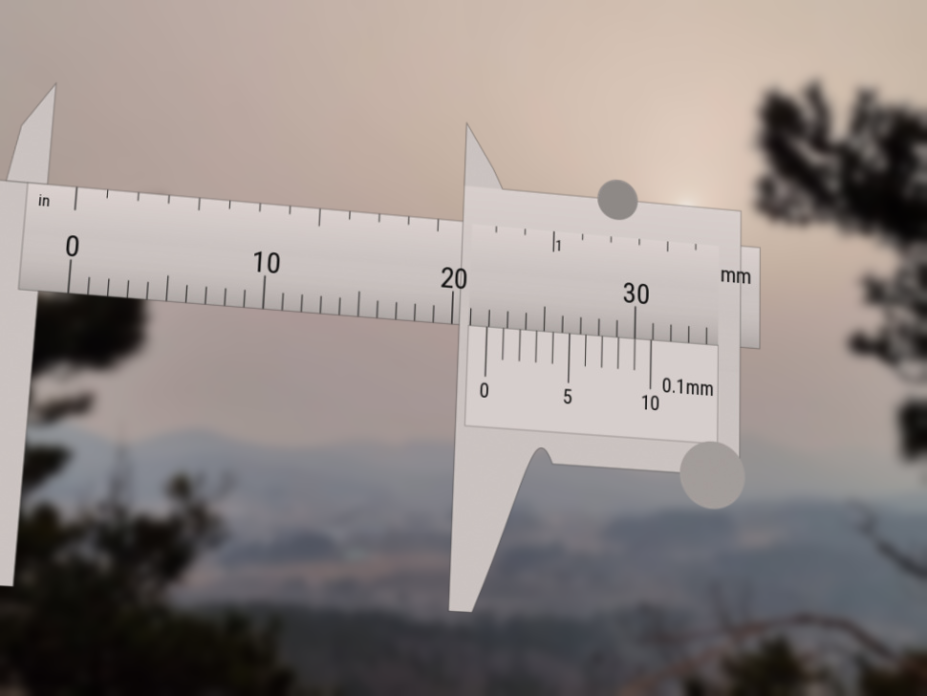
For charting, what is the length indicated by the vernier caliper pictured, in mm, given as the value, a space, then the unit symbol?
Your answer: 21.9 mm
